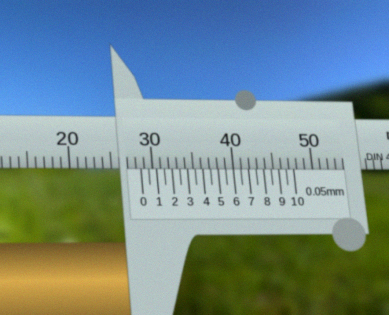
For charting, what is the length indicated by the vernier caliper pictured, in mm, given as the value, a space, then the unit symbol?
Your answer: 28.6 mm
